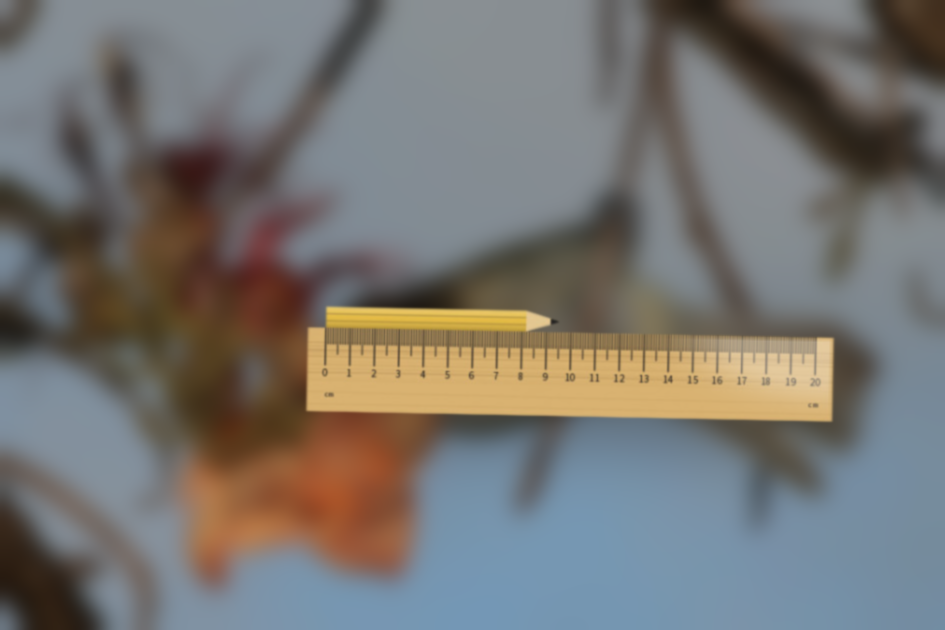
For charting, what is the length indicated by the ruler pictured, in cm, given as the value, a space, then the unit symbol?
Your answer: 9.5 cm
